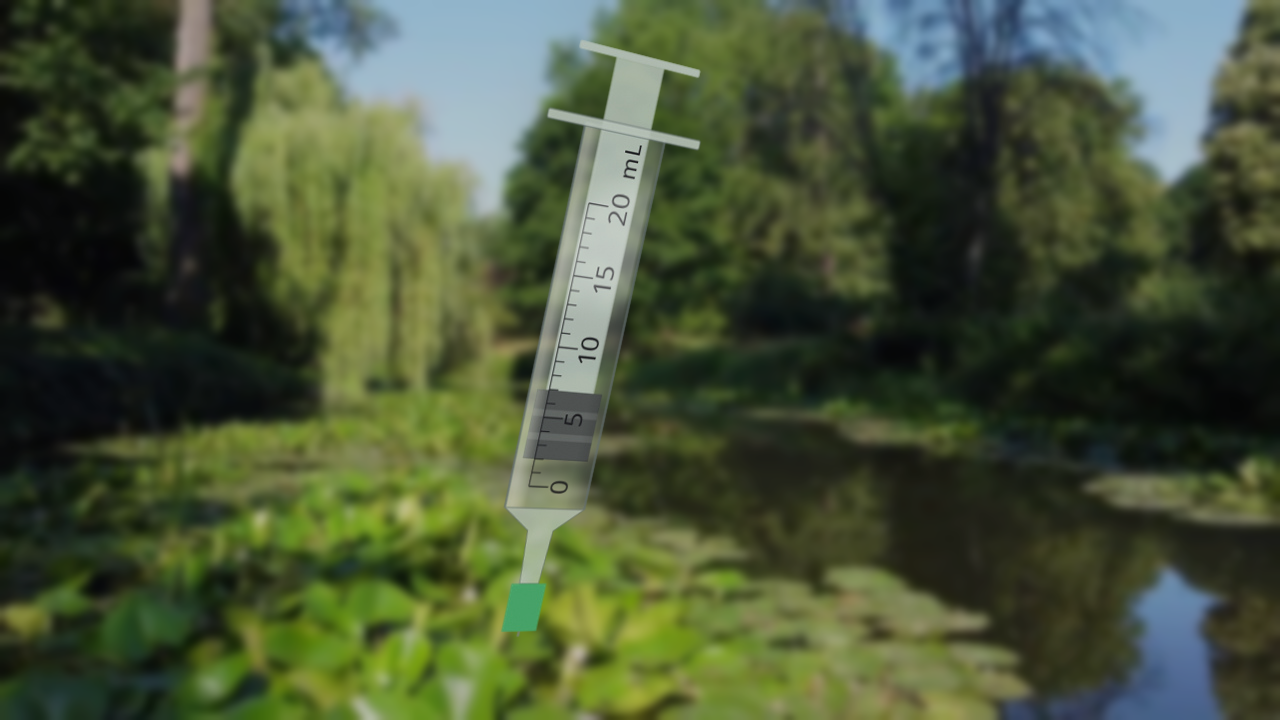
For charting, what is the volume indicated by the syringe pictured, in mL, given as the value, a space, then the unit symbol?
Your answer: 2 mL
